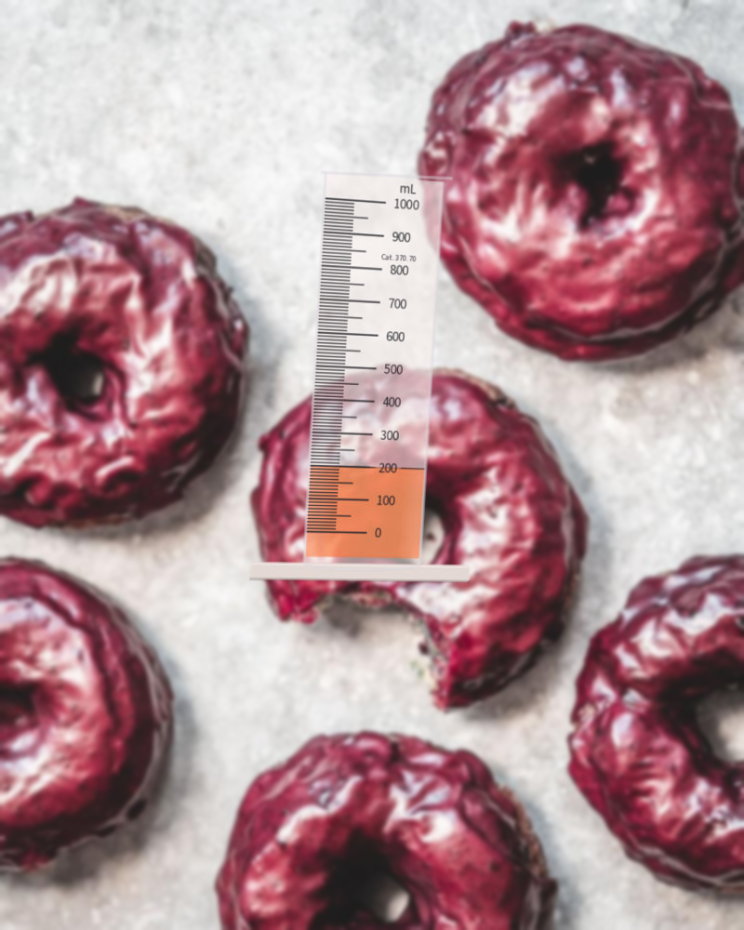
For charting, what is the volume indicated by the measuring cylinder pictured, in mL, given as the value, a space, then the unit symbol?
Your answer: 200 mL
